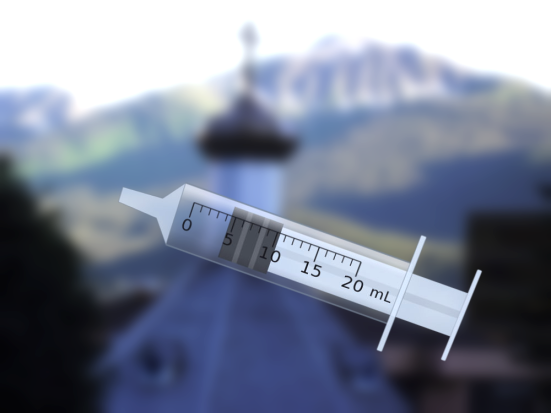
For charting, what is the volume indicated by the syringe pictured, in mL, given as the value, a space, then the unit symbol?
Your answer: 4.5 mL
